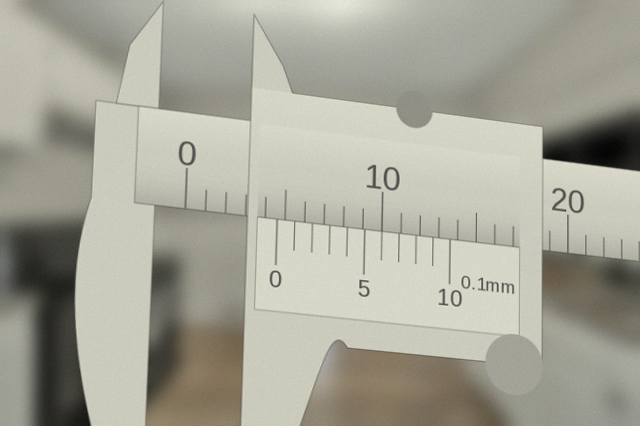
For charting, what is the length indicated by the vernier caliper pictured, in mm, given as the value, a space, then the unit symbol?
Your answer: 4.6 mm
